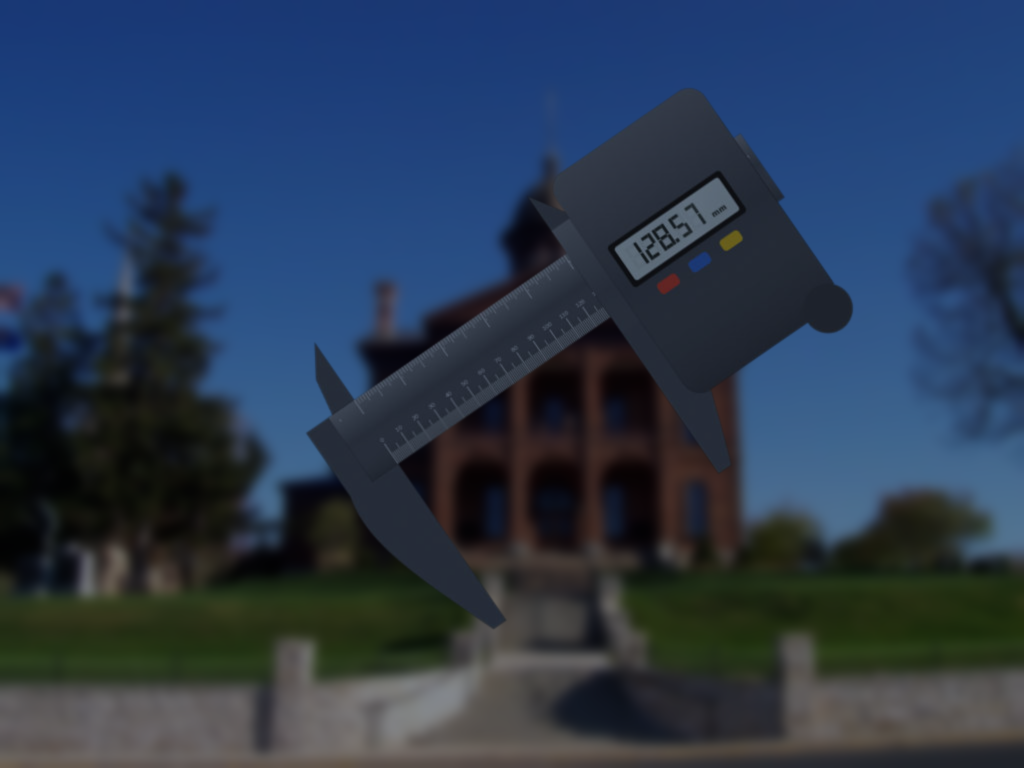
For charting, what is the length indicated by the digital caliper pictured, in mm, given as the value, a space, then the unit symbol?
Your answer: 128.57 mm
